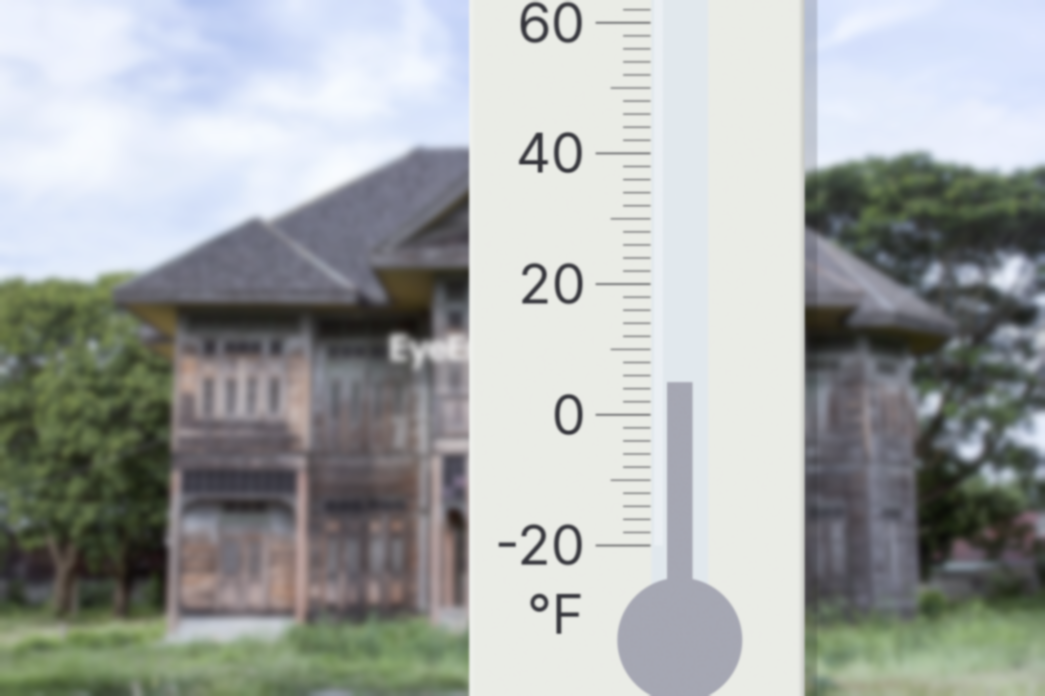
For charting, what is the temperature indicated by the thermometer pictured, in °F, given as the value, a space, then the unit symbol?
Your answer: 5 °F
